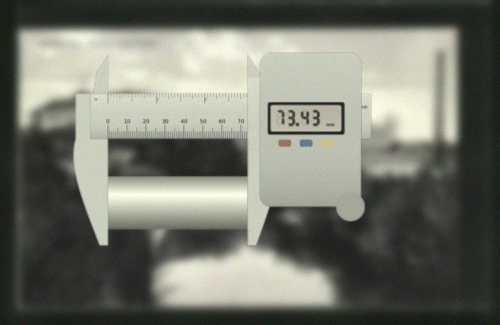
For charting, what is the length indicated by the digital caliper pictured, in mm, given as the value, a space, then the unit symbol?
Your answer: 73.43 mm
